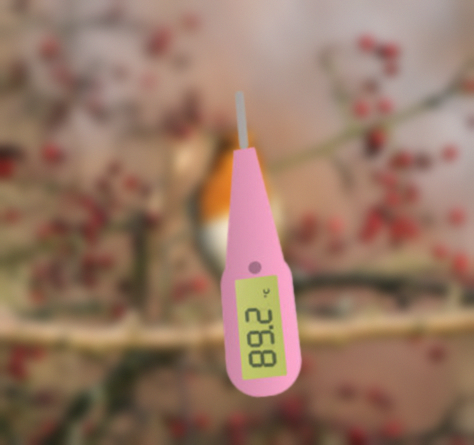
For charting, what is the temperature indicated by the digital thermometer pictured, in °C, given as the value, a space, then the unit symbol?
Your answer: 89.2 °C
